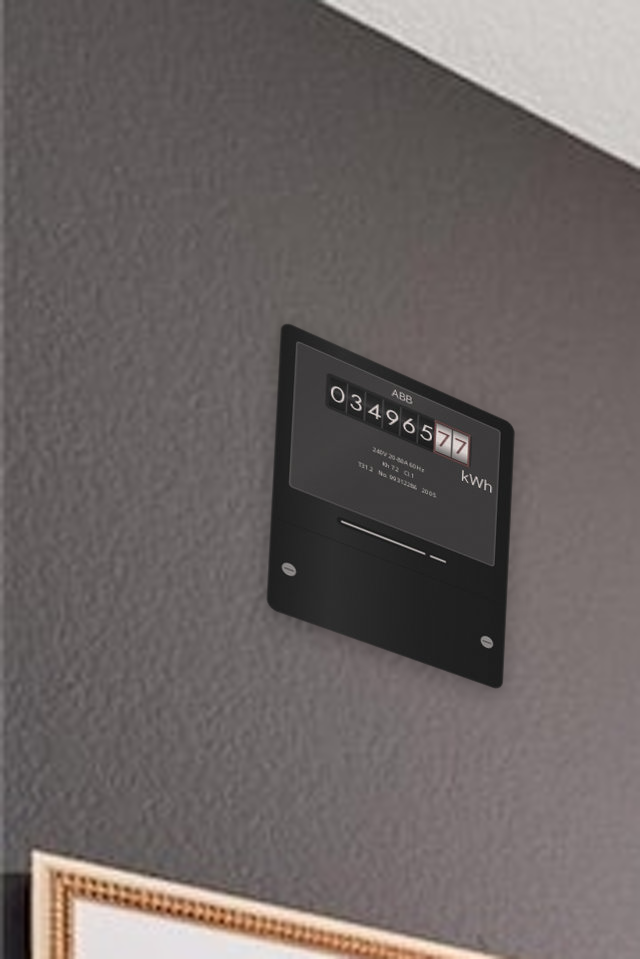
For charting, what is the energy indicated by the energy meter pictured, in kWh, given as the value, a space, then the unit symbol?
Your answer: 34965.77 kWh
